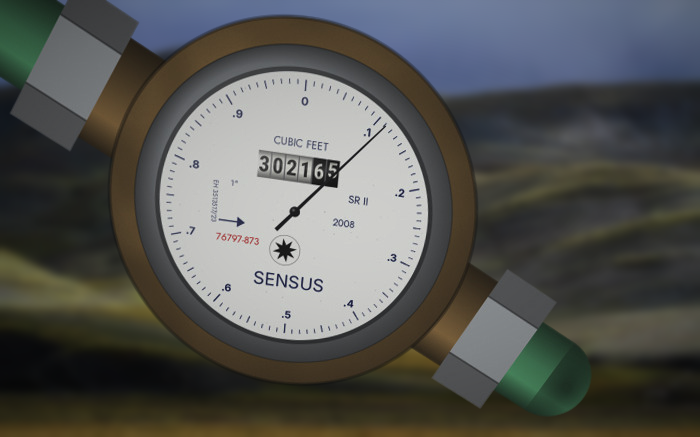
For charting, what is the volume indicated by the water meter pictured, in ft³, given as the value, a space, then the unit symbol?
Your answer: 302165.11 ft³
